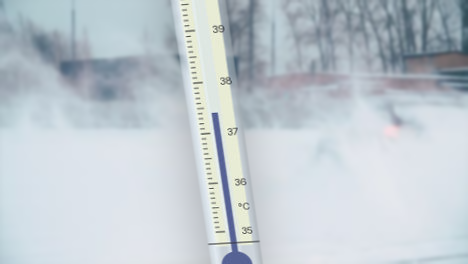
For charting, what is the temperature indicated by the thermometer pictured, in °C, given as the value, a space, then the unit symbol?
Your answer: 37.4 °C
